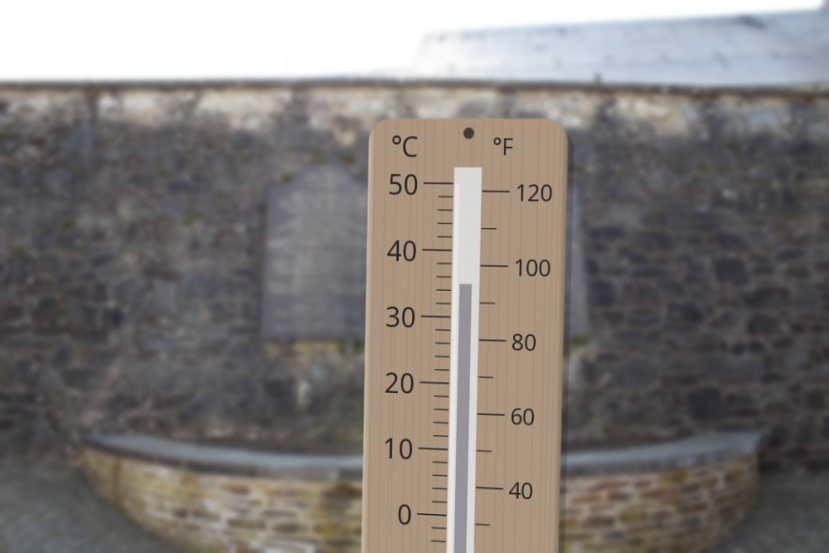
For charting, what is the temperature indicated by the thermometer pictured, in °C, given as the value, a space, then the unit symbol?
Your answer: 35 °C
